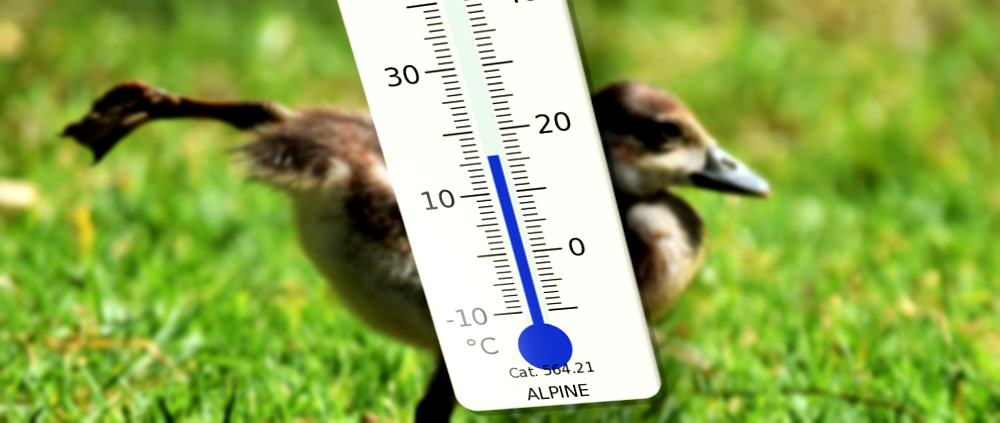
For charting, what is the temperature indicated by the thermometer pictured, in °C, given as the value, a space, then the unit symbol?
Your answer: 16 °C
